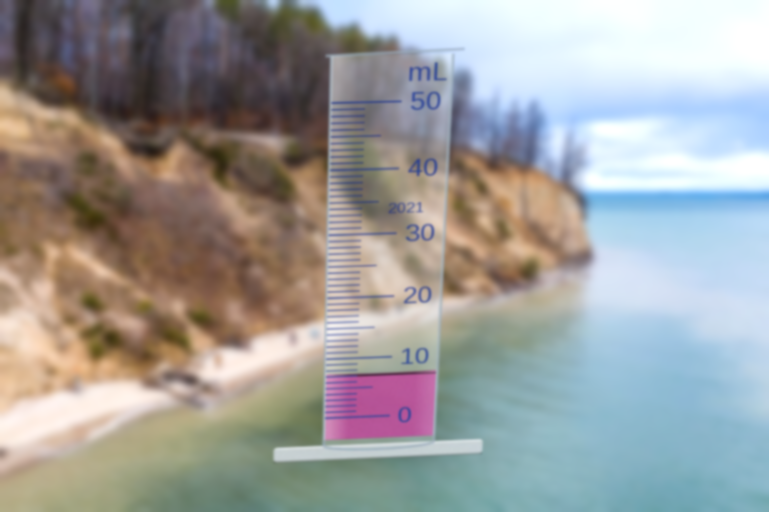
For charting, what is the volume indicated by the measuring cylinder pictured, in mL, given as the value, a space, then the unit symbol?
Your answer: 7 mL
